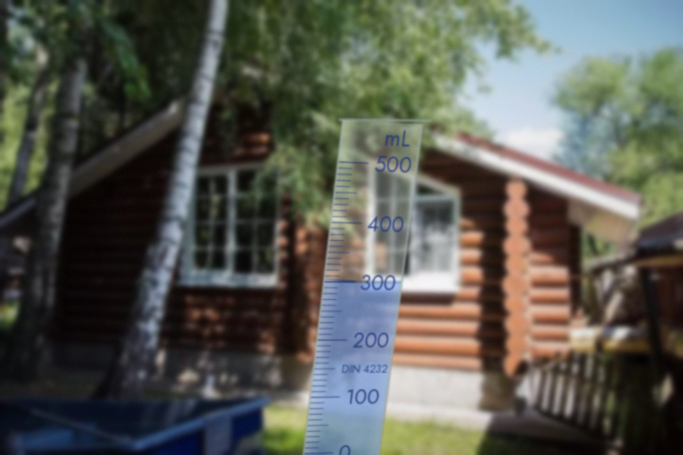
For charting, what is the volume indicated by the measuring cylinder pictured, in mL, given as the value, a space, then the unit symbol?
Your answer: 300 mL
